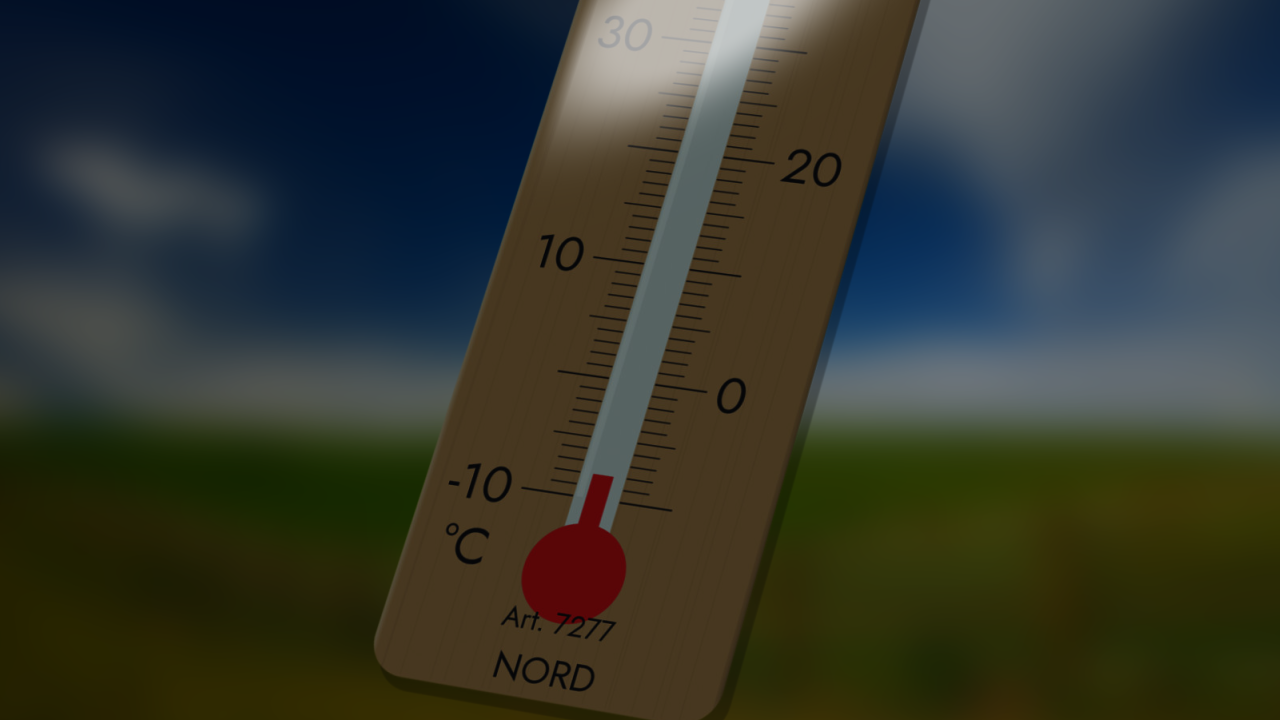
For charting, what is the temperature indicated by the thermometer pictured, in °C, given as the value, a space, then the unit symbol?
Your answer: -8 °C
